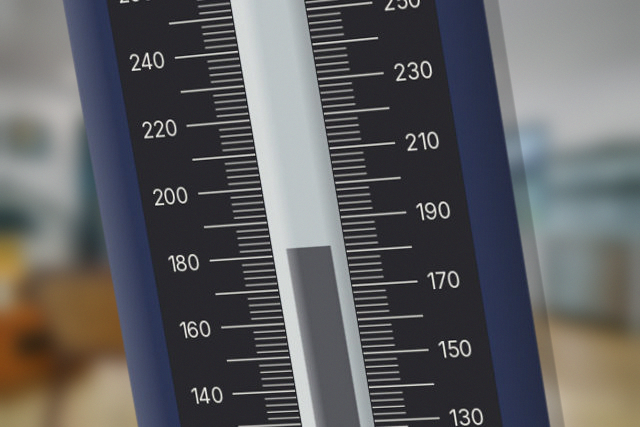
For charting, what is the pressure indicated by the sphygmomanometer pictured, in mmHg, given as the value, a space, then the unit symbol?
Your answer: 182 mmHg
